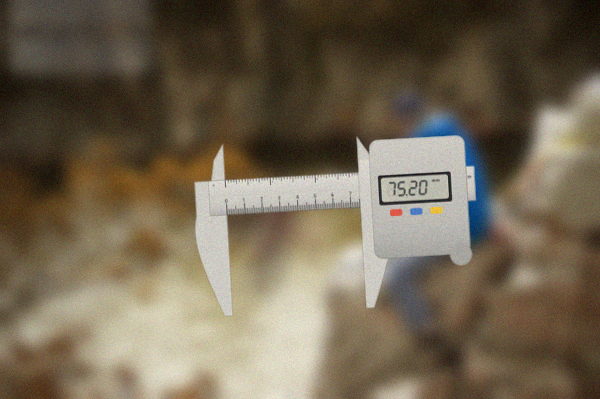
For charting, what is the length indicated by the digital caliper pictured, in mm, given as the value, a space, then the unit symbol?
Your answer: 75.20 mm
